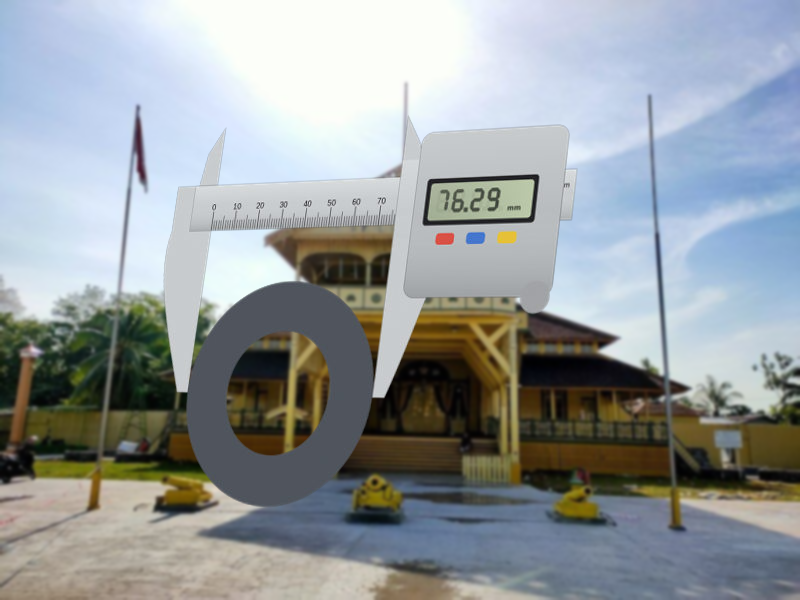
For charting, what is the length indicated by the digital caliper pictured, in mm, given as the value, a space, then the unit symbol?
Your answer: 76.29 mm
